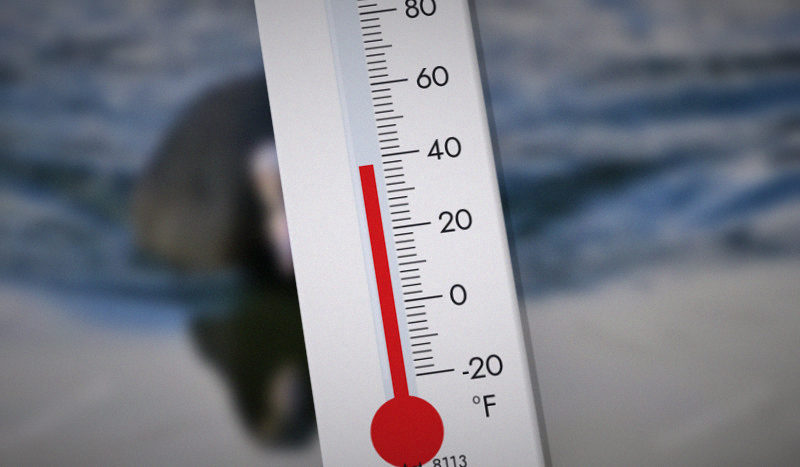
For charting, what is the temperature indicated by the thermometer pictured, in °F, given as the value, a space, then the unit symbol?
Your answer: 38 °F
